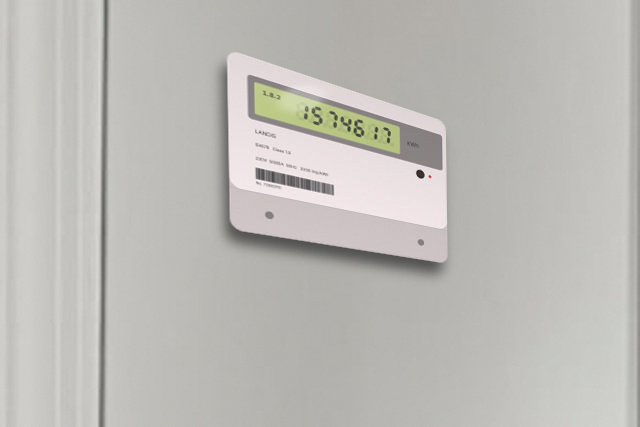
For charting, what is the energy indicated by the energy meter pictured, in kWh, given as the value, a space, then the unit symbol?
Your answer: 1574617 kWh
